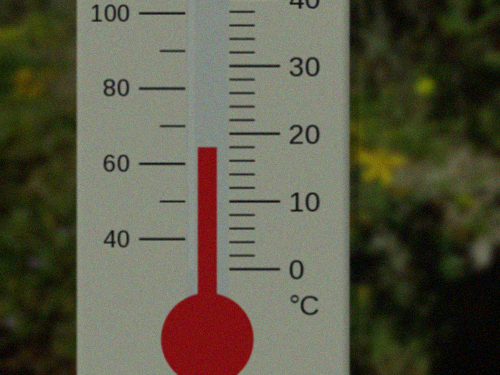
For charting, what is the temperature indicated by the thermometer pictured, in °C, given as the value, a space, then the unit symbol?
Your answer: 18 °C
